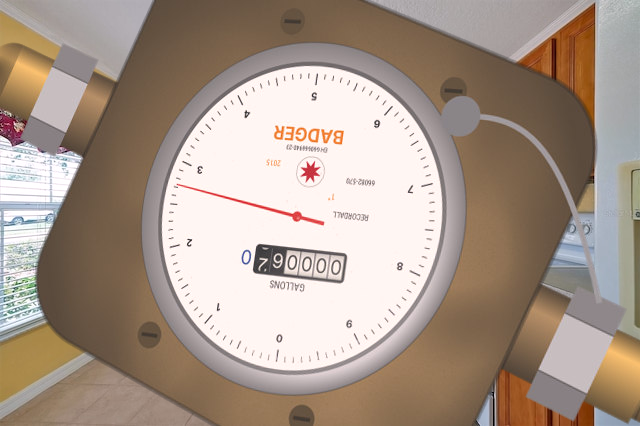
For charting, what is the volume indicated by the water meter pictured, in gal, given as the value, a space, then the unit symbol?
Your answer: 622.7 gal
